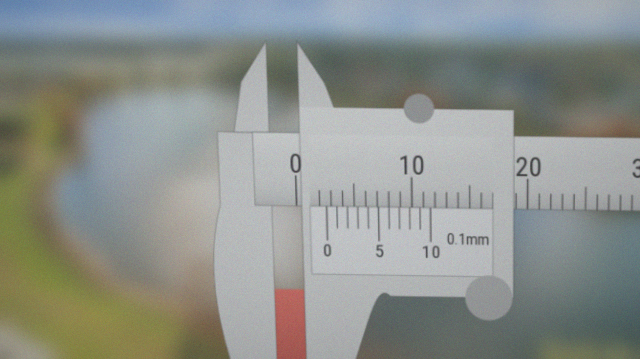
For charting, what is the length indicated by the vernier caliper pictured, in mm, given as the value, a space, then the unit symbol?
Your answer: 2.6 mm
